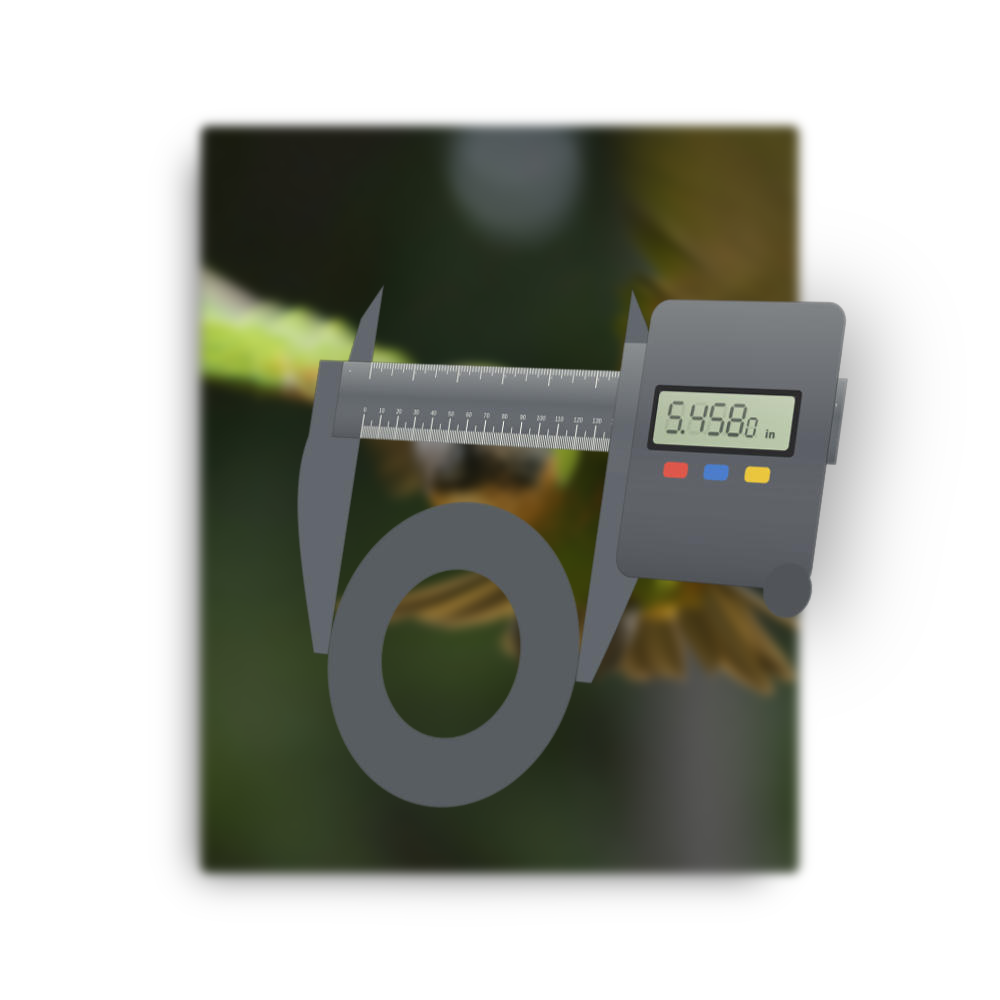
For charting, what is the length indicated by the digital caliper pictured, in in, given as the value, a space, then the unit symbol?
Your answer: 5.4580 in
